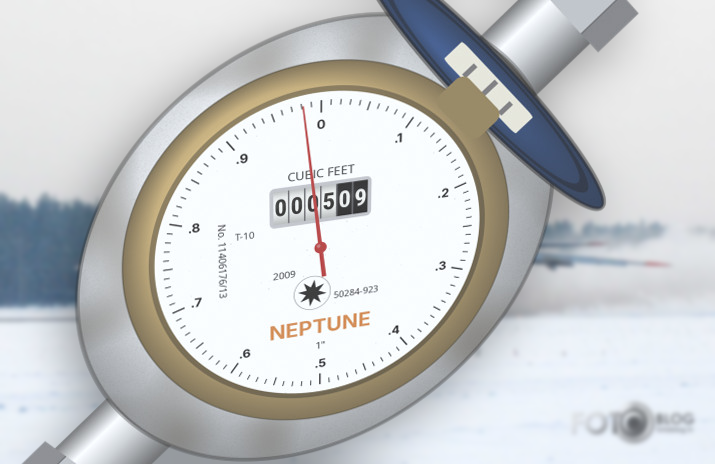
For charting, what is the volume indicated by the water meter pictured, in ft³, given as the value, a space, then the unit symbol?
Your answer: 508.98 ft³
